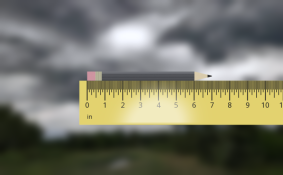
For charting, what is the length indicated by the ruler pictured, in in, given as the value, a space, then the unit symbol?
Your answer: 7 in
